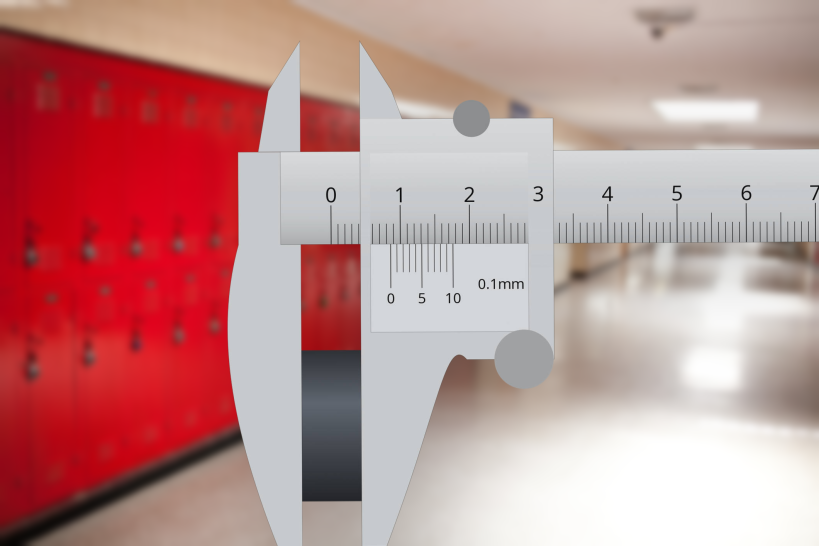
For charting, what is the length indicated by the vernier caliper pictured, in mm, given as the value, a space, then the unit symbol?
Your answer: 8.6 mm
